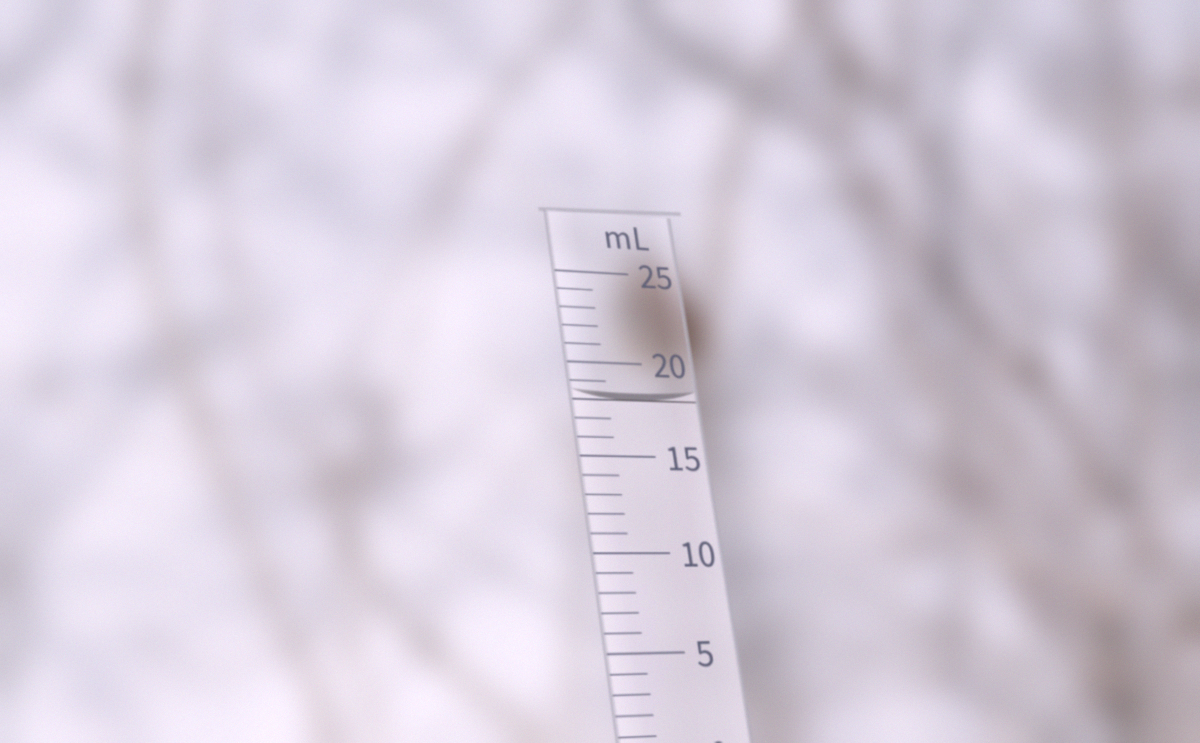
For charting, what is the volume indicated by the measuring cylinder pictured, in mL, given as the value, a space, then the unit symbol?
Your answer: 18 mL
